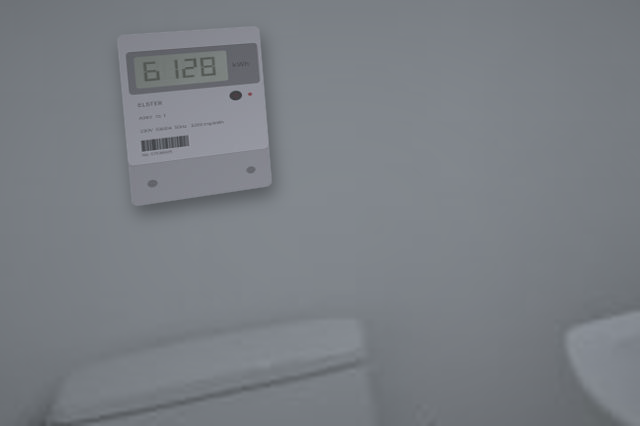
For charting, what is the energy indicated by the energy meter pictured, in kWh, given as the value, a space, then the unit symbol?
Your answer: 6128 kWh
